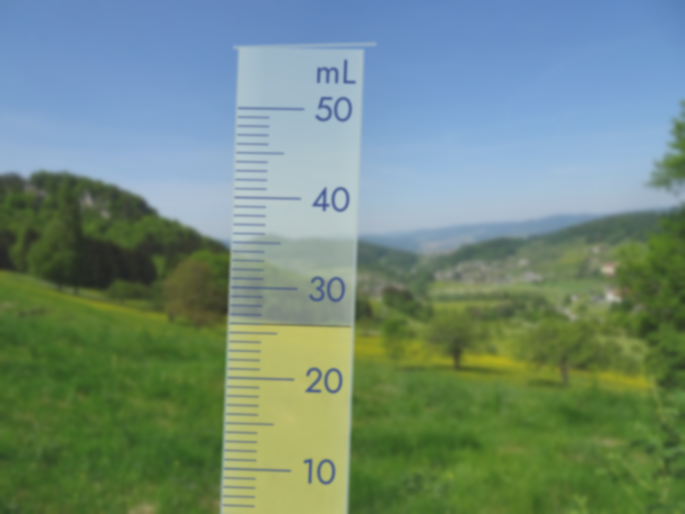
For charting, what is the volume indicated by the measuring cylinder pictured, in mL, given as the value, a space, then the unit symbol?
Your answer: 26 mL
